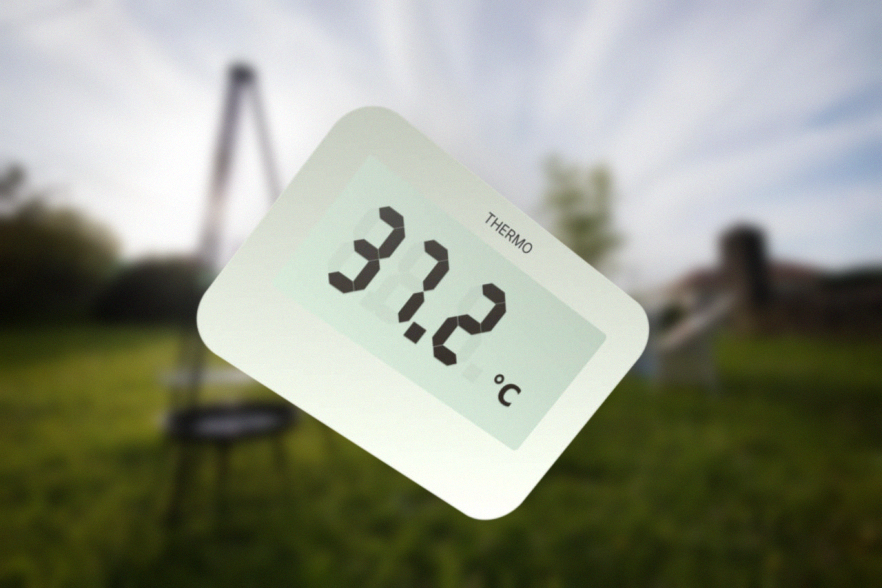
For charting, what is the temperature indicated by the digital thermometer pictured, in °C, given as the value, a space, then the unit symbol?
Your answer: 37.2 °C
